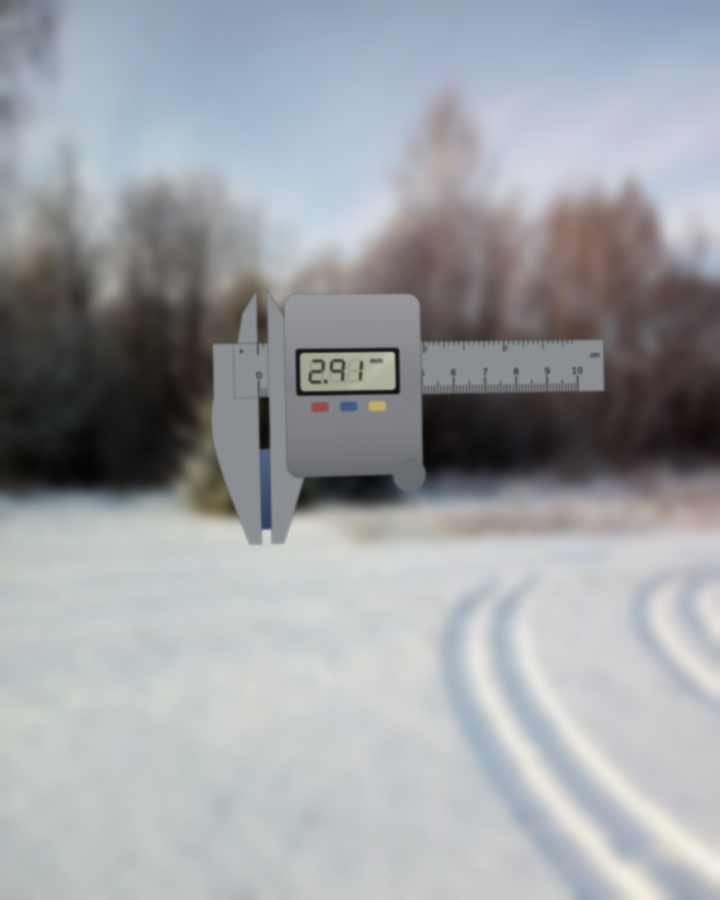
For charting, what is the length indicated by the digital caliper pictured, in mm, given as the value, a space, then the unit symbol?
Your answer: 2.91 mm
